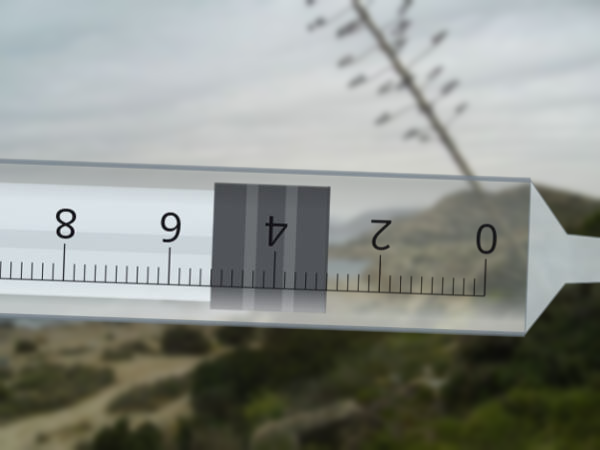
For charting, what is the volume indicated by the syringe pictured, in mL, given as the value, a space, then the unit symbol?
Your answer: 3 mL
